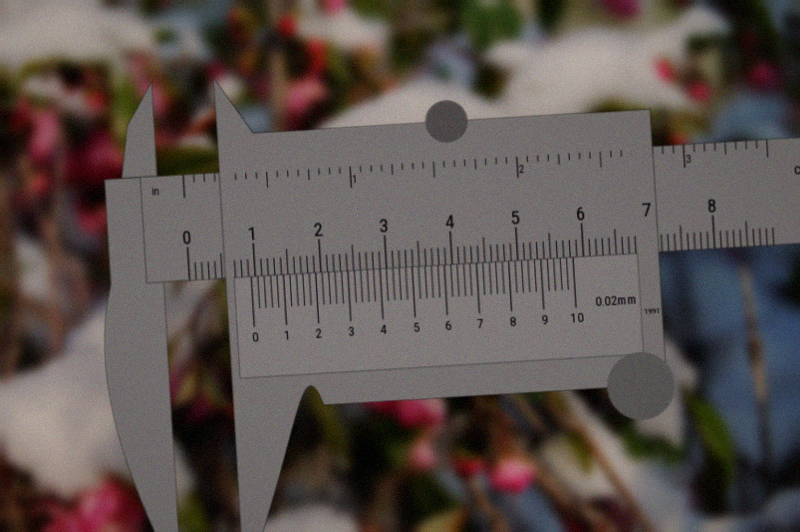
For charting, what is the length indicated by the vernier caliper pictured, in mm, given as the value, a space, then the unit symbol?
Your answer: 9.4 mm
